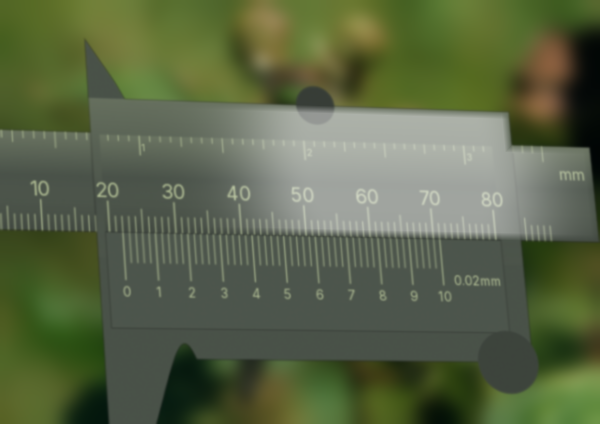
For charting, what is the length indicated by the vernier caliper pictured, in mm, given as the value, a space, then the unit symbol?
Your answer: 22.0 mm
